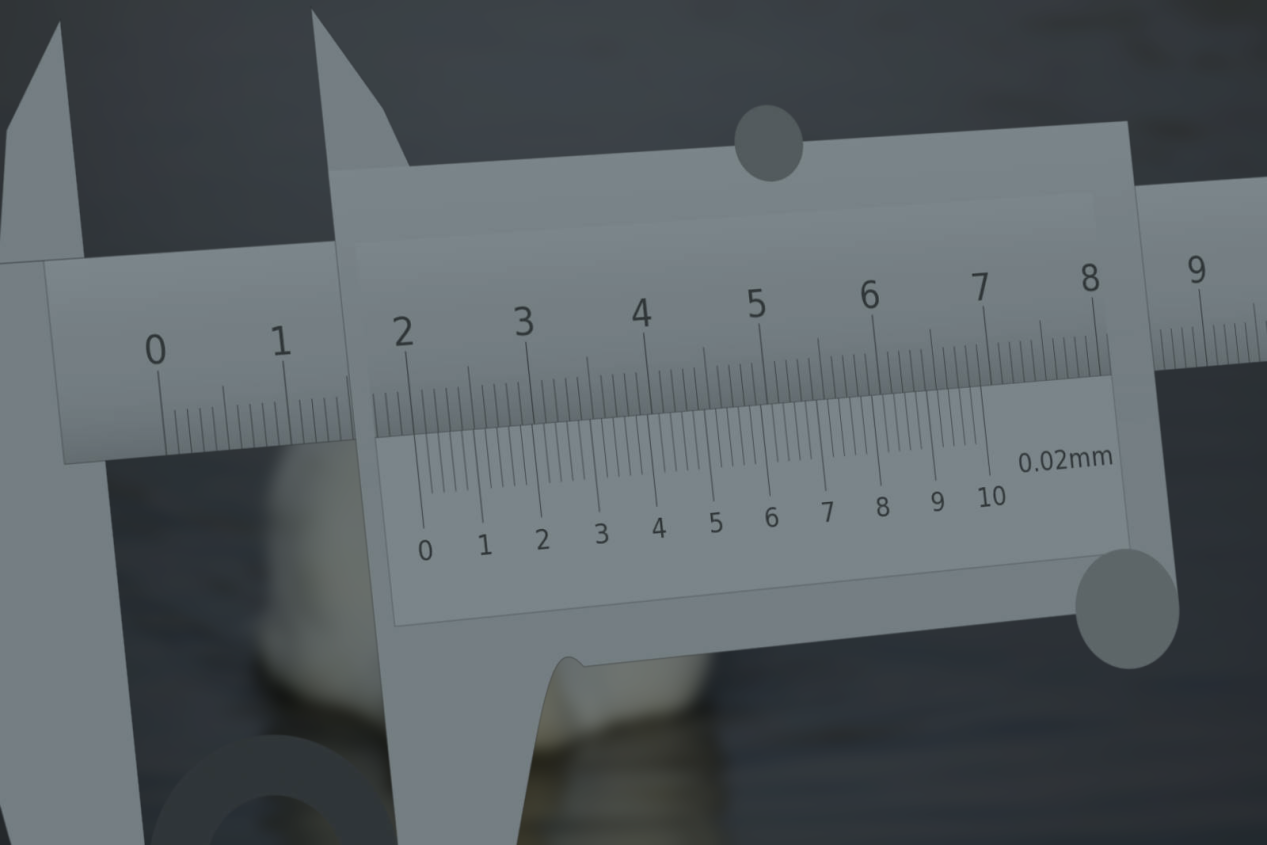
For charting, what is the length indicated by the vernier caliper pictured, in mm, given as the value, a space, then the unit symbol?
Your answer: 20.0 mm
